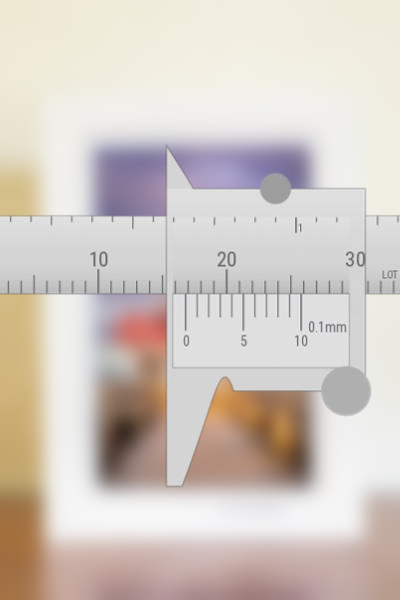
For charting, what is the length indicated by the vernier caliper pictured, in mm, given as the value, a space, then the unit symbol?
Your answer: 16.8 mm
